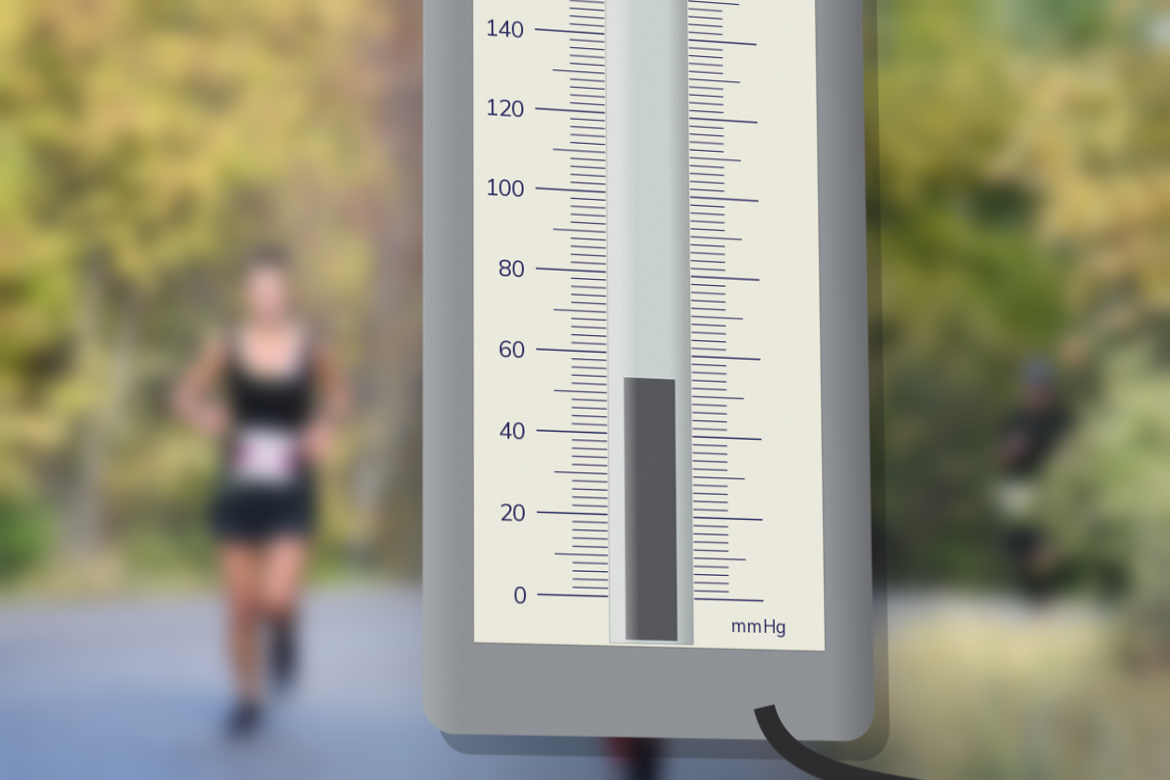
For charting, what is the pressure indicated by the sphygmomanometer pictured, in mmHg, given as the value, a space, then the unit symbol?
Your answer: 54 mmHg
